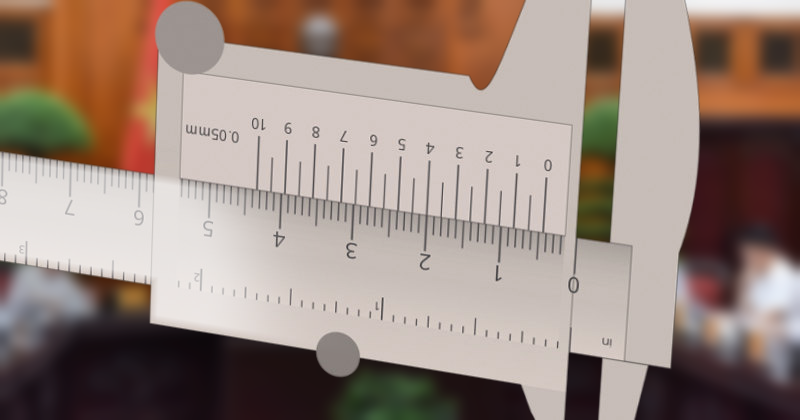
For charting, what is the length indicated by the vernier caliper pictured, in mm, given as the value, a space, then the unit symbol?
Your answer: 4.4 mm
